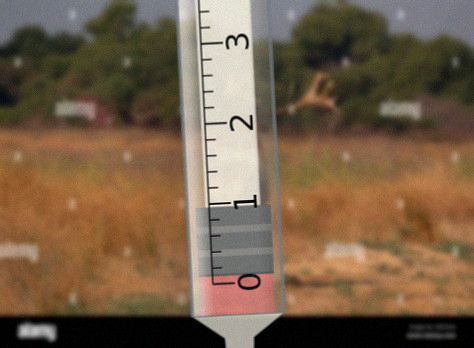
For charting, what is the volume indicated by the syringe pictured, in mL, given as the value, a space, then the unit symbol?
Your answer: 0.1 mL
